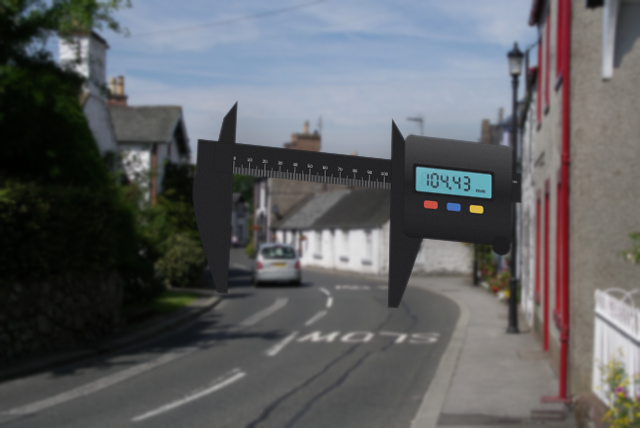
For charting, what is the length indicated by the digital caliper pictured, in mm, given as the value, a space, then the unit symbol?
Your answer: 104.43 mm
